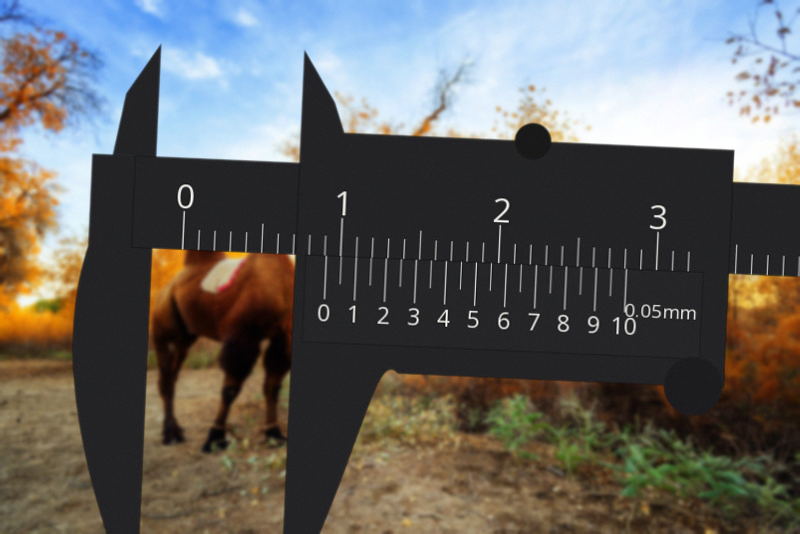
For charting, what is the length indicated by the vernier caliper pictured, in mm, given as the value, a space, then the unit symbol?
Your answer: 9.1 mm
